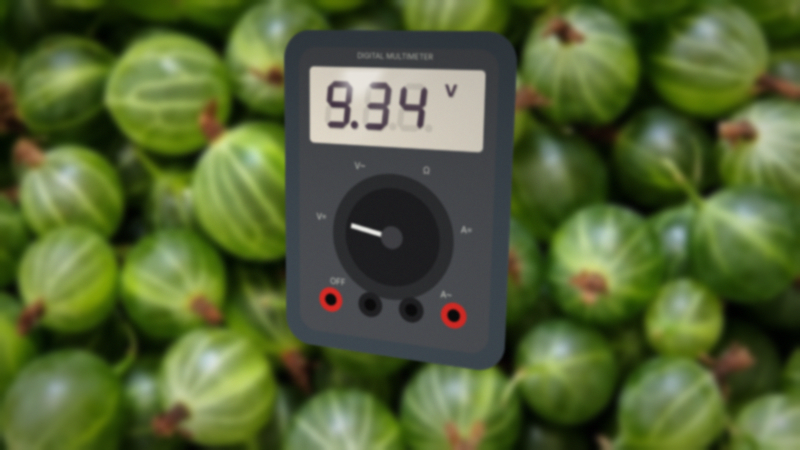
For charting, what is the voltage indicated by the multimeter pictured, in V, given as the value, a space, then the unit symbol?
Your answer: 9.34 V
